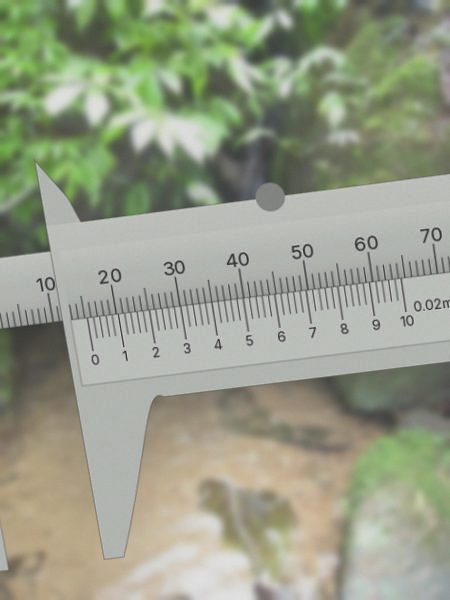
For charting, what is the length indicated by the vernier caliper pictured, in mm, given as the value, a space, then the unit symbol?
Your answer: 15.4 mm
